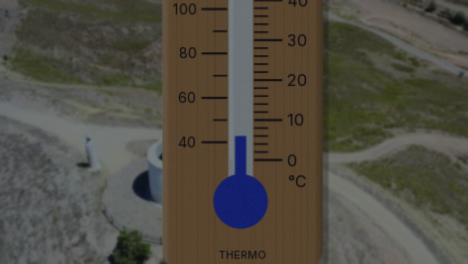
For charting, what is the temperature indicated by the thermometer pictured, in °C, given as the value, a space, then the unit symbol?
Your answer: 6 °C
